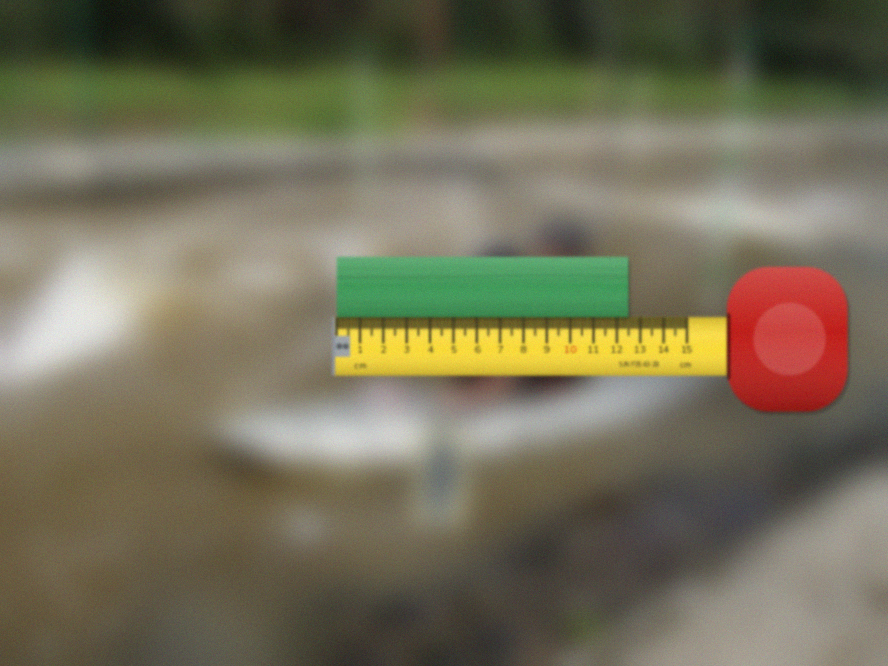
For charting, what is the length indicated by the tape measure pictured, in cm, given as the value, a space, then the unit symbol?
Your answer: 12.5 cm
